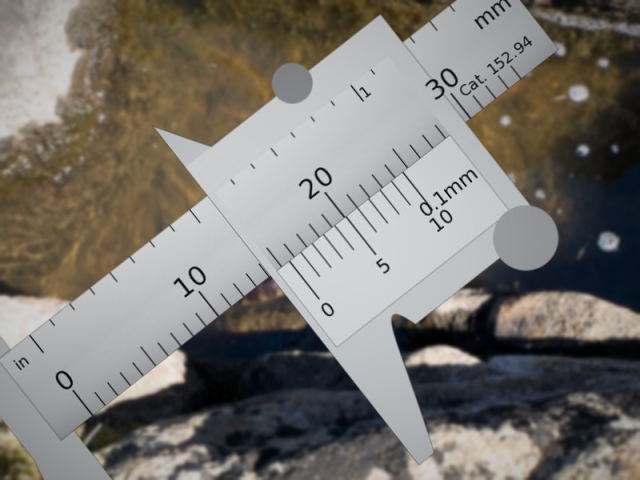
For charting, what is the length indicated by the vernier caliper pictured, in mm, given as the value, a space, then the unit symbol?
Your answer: 15.6 mm
